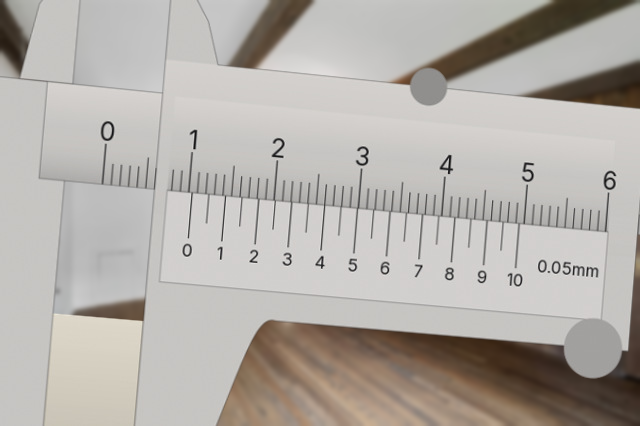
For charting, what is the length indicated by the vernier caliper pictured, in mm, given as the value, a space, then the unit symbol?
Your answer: 10.4 mm
